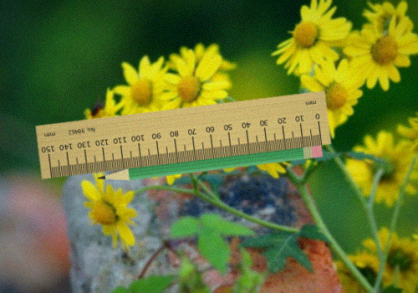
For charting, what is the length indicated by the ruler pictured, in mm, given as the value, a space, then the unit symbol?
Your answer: 125 mm
